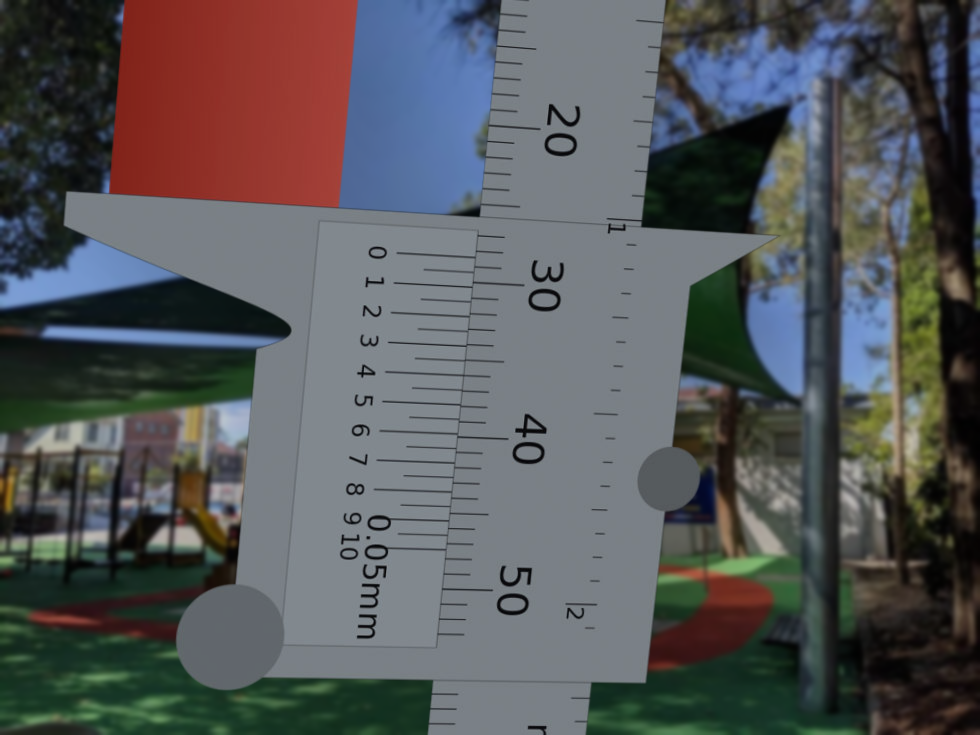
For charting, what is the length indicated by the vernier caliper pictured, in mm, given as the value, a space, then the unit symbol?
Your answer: 28.4 mm
